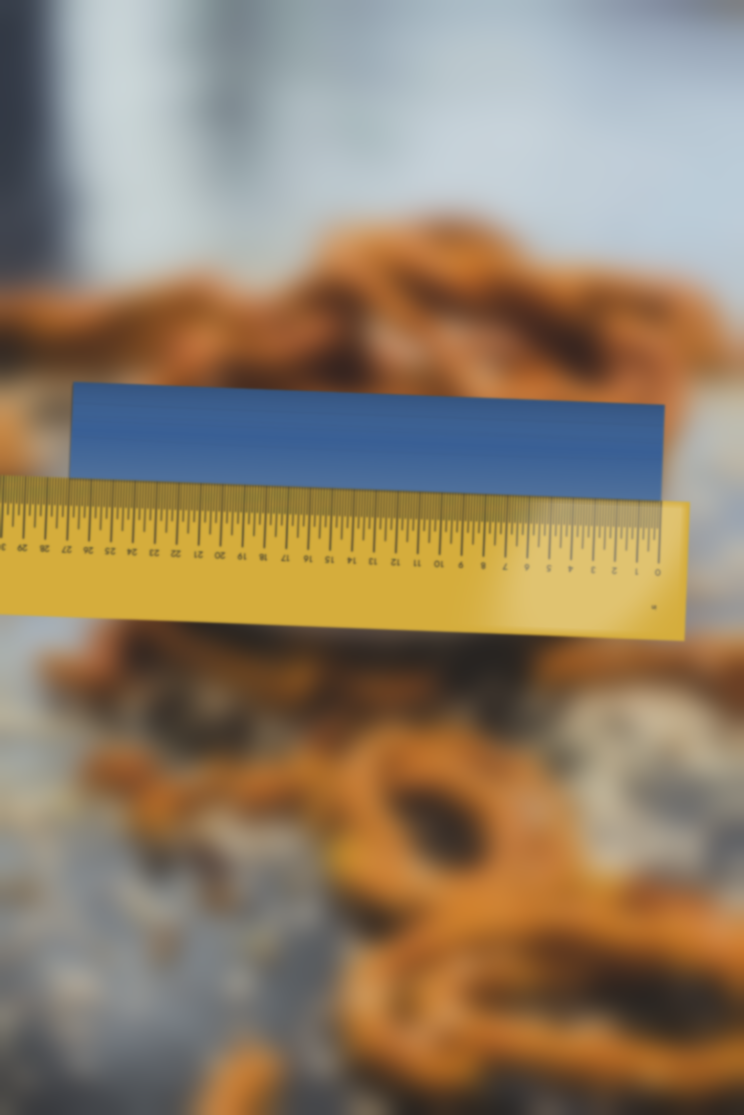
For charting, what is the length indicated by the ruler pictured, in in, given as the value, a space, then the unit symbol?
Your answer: 27 in
